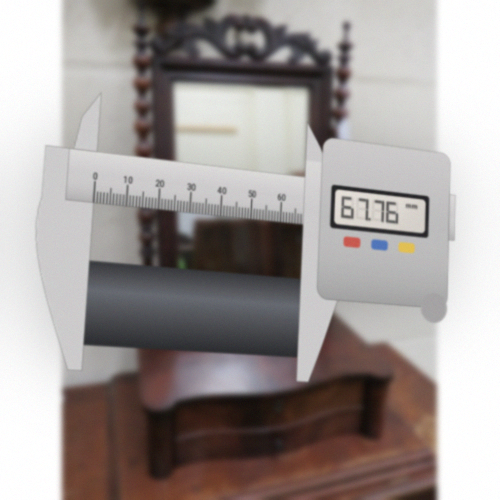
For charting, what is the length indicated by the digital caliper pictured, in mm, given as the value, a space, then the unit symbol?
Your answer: 67.76 mm
